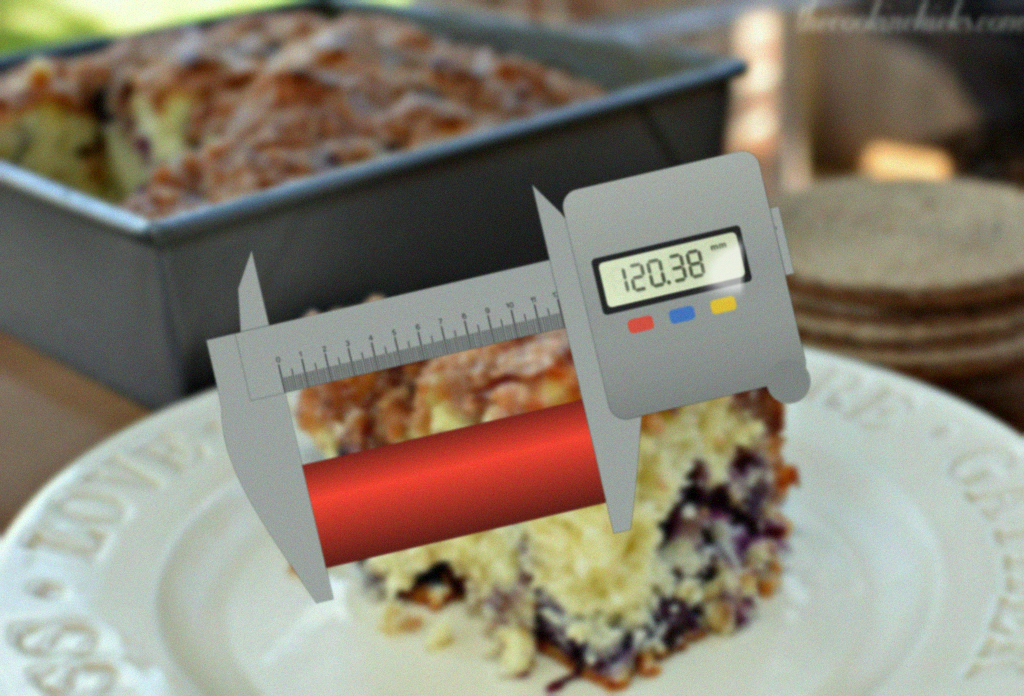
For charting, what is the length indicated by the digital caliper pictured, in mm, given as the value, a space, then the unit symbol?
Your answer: 120.38 mm
